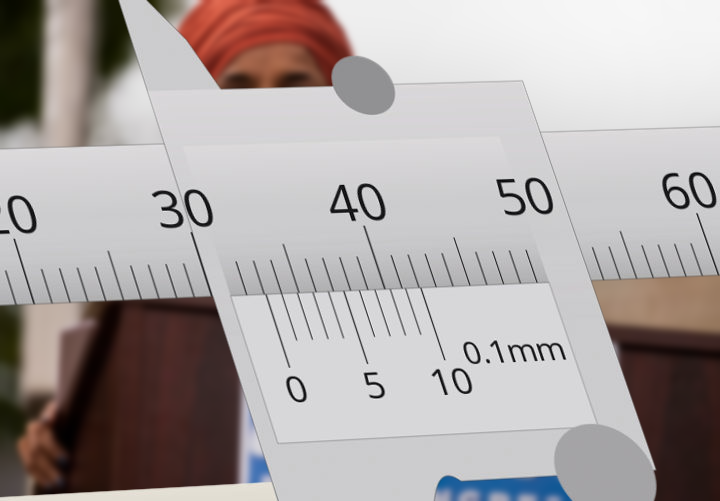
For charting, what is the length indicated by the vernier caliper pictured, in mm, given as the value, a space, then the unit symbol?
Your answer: 33.1 mm
